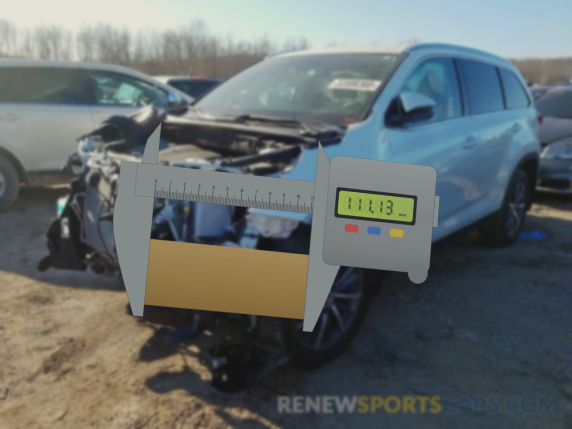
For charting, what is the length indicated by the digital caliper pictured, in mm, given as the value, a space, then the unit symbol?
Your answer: 111.13 mm
